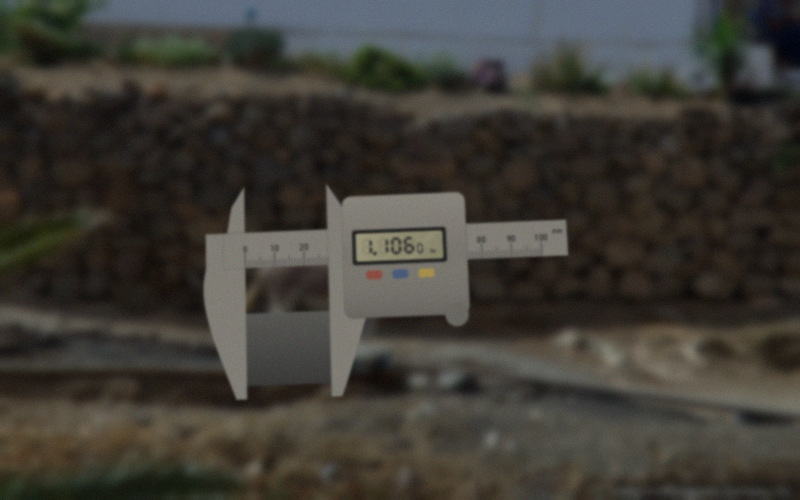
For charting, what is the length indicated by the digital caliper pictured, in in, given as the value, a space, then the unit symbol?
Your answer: 1.1060 in
